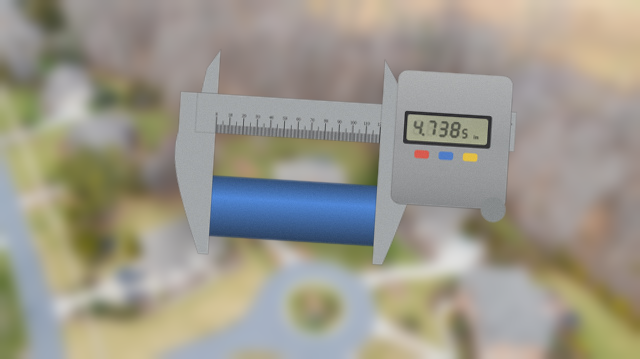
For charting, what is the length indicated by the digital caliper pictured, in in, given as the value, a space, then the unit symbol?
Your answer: 4.7385 in
